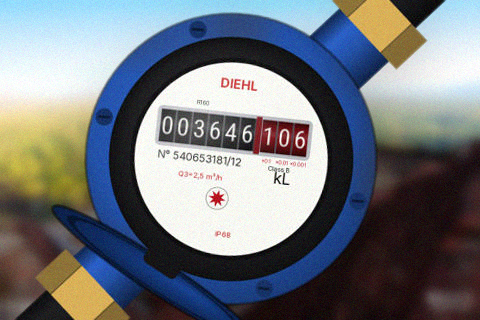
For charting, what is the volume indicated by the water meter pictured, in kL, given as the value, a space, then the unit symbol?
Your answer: 3646.106 kL
